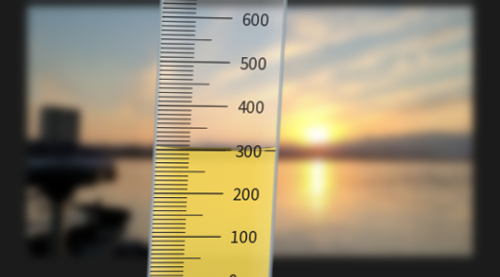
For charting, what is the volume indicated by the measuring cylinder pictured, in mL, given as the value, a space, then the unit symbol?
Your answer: 300 mL
